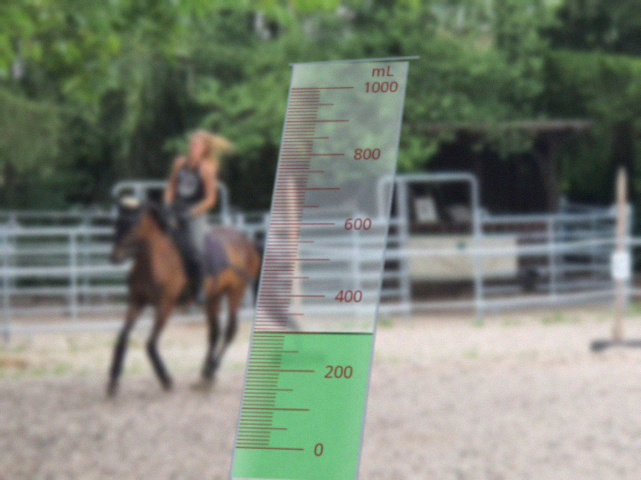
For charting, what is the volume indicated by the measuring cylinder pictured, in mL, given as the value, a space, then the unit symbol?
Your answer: 300 mL
